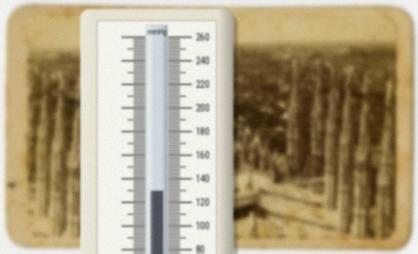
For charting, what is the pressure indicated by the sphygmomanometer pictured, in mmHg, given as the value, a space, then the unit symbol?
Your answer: 130 mmHg
